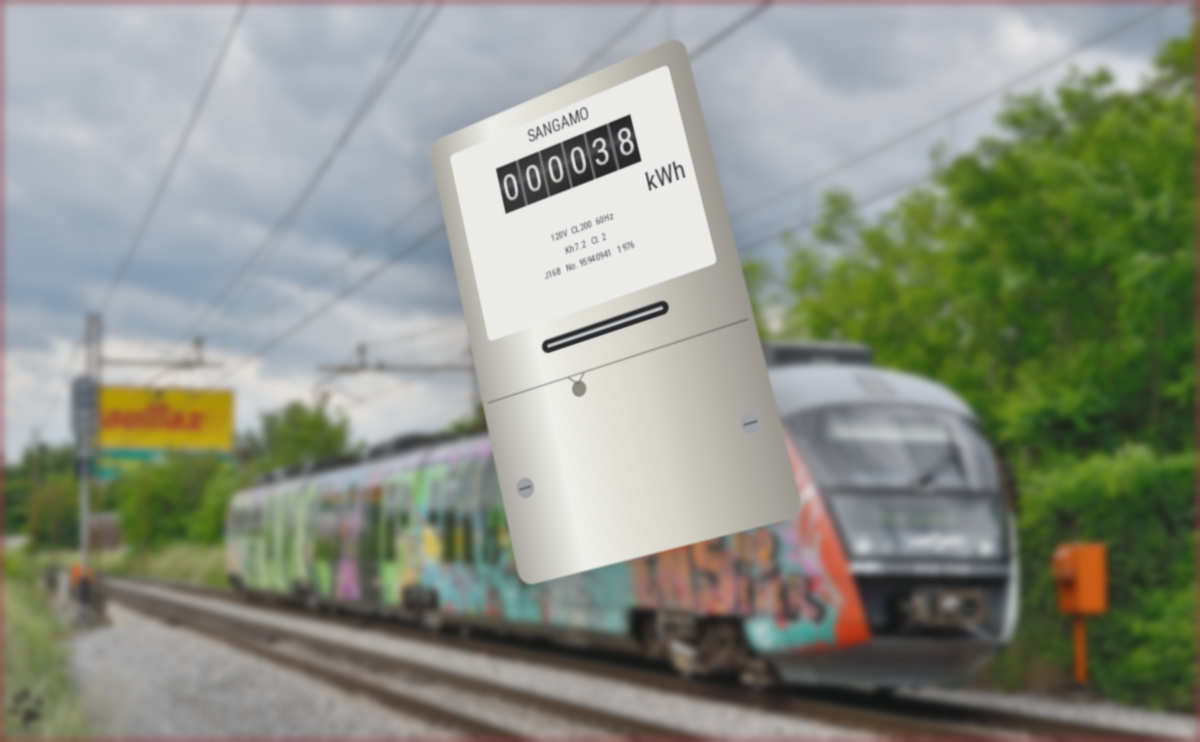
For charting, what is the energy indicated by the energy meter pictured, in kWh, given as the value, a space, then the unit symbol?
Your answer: 38 kWh
